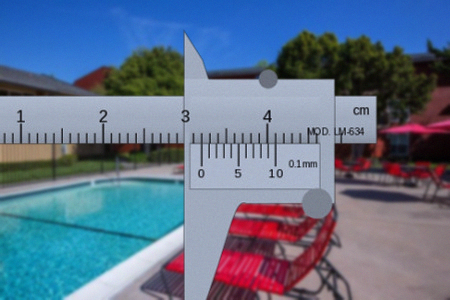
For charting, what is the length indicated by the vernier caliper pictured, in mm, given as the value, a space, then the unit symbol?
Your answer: 32.0 mm
